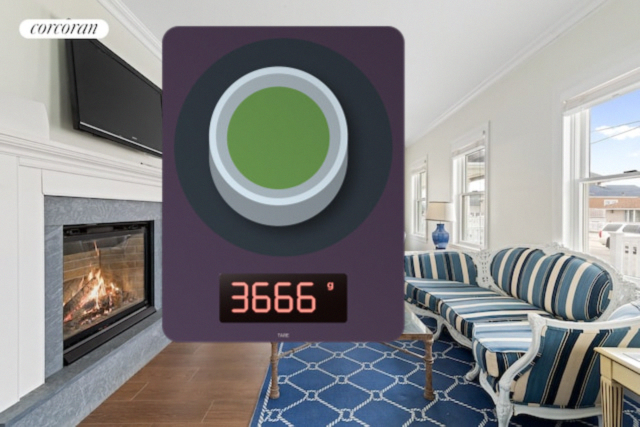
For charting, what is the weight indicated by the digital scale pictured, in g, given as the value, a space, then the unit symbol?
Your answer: 3666 g
